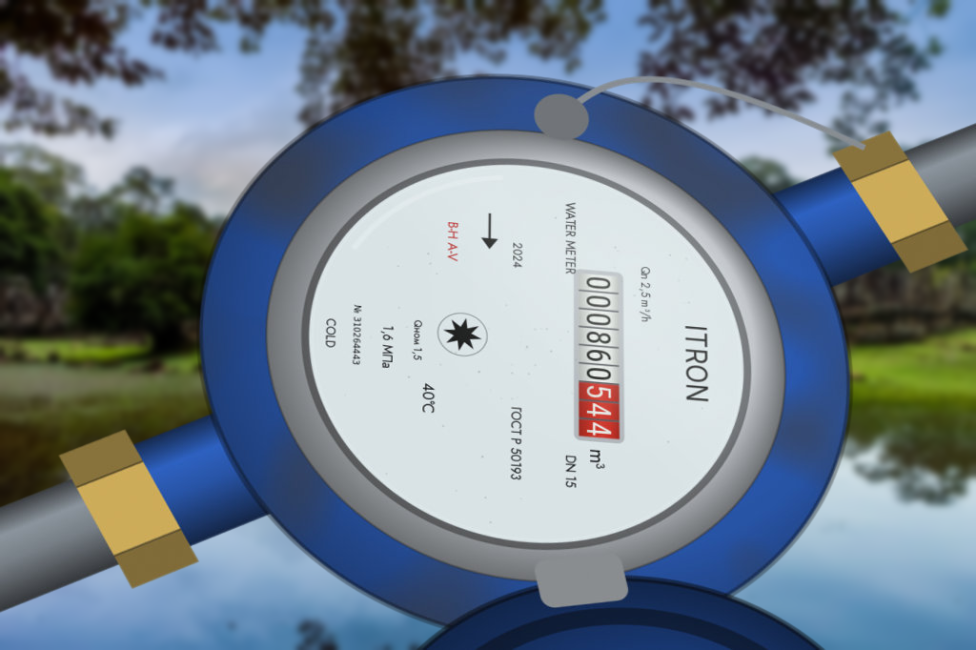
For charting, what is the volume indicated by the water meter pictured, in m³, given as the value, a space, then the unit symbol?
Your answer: 860.544 m³
